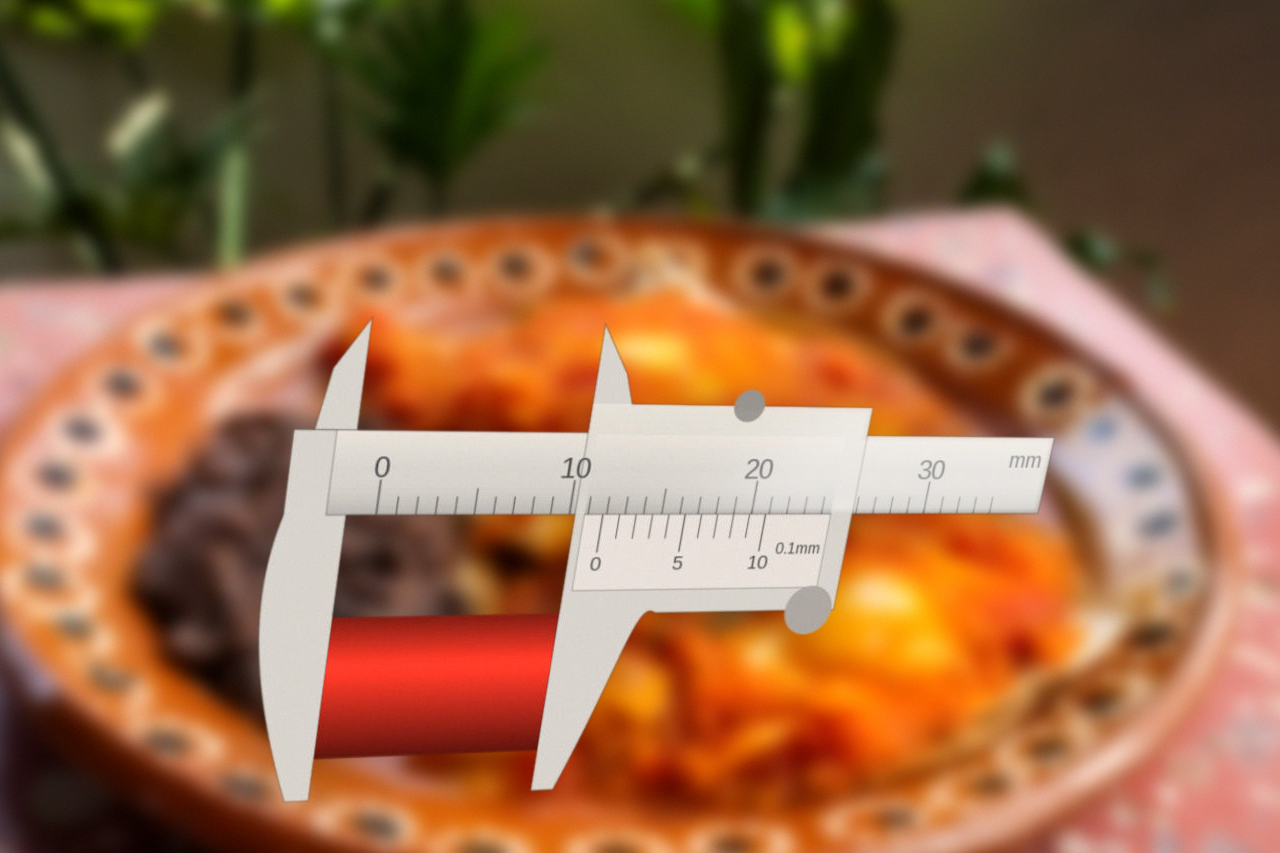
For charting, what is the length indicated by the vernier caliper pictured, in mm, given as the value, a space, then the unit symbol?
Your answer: 11.8 mm
